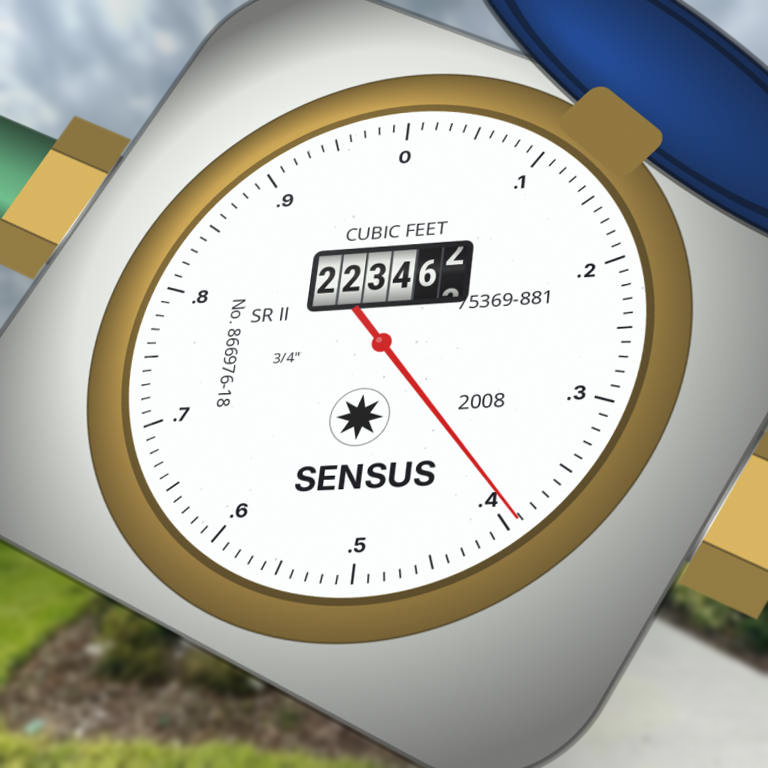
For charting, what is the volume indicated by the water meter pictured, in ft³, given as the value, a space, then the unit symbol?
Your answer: 223462.39 ft³
